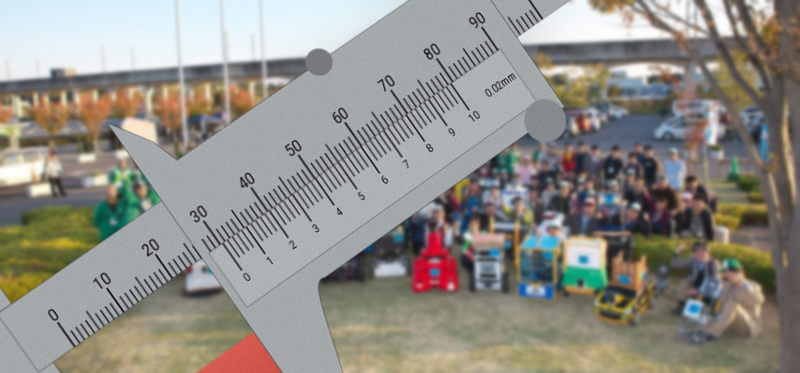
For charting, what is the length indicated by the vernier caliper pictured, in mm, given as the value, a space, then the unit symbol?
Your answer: 30.5 mm
